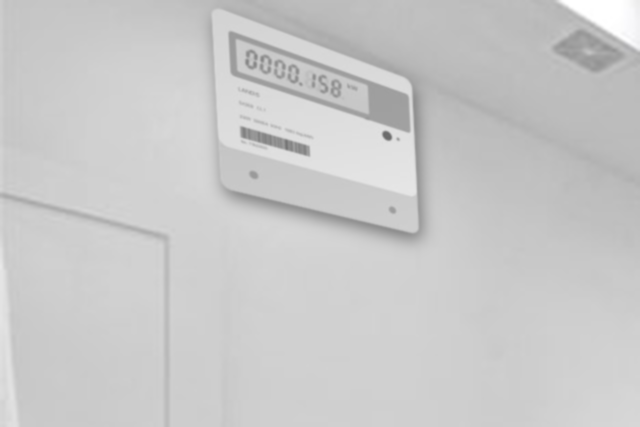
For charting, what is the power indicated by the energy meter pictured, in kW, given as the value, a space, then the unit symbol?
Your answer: 0.158 kW
